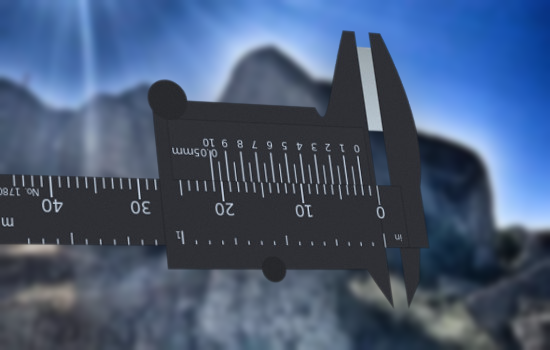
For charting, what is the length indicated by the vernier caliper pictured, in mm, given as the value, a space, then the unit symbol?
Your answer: 2.0 mm
